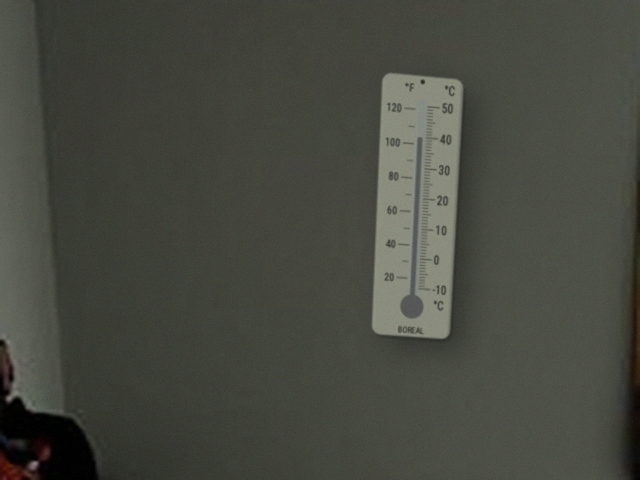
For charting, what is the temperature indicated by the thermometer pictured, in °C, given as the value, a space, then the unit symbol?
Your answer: 40 °C
